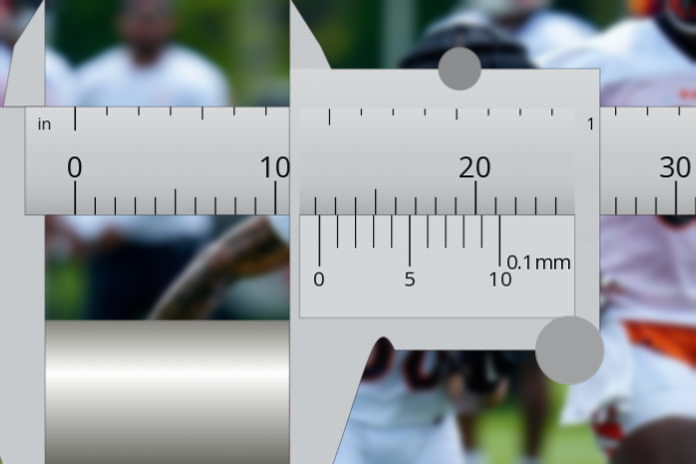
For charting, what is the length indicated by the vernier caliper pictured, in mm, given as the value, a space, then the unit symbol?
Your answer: 12.2 mm
